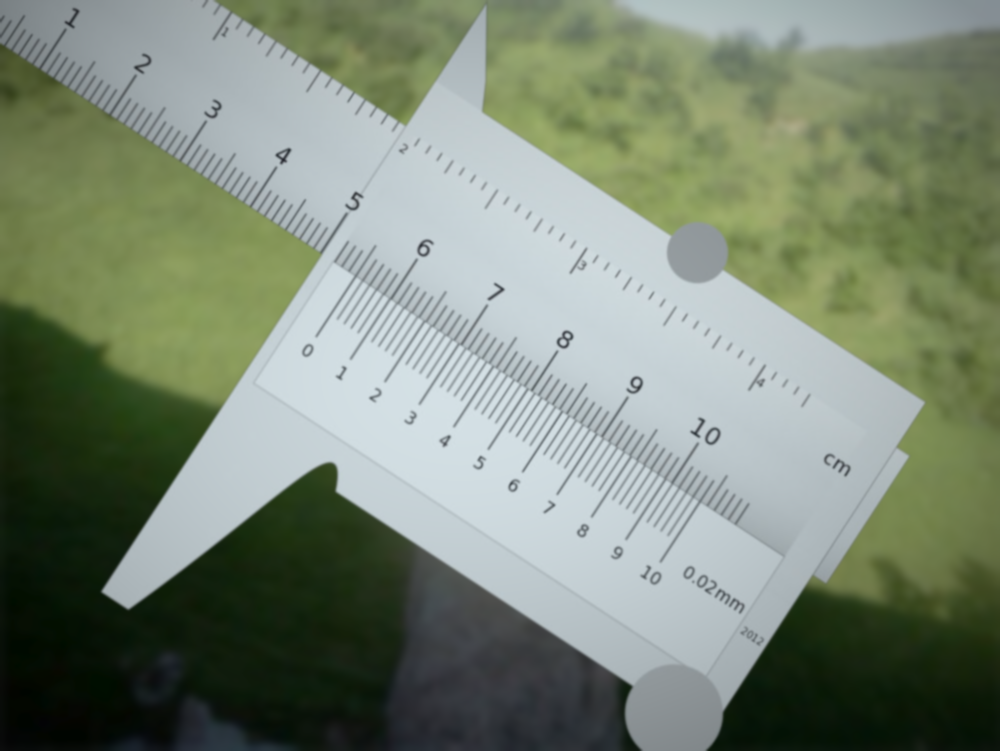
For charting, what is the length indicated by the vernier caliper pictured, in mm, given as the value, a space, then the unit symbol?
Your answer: 55.0 mm
